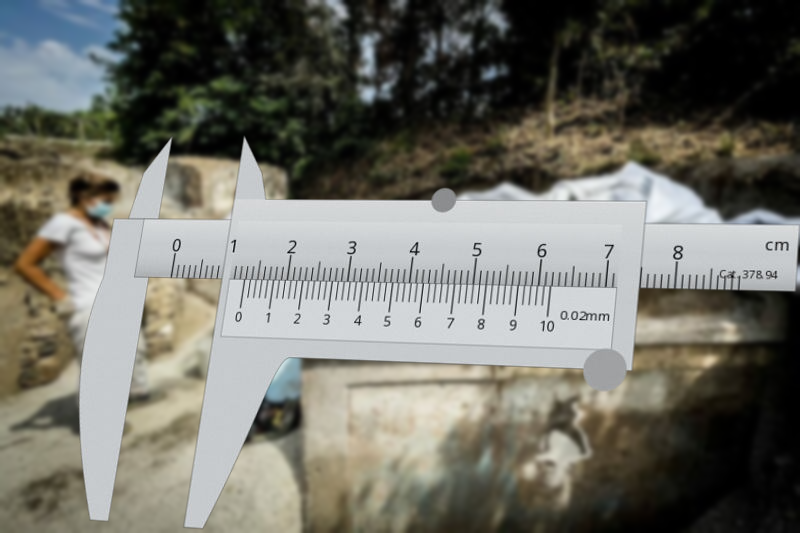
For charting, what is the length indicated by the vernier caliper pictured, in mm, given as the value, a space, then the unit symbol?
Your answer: 12.8 mm
